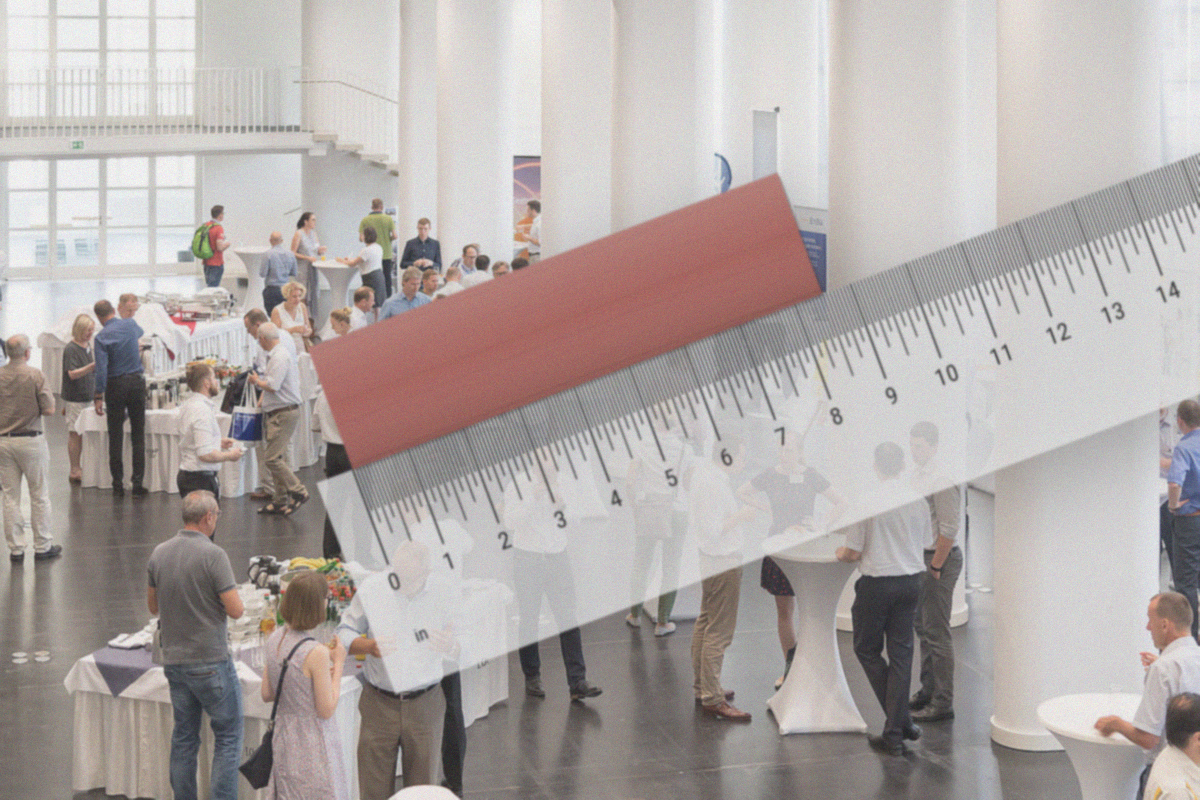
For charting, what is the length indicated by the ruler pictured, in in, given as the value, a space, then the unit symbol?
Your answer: 8.5 in
